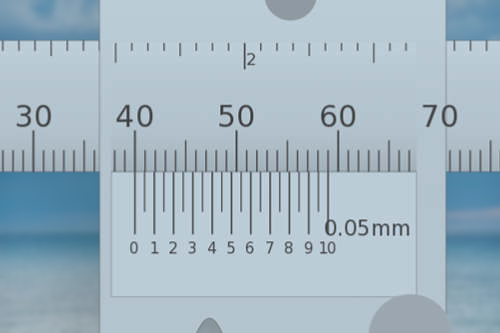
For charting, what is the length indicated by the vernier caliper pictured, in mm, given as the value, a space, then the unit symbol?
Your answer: 40.0 mm
